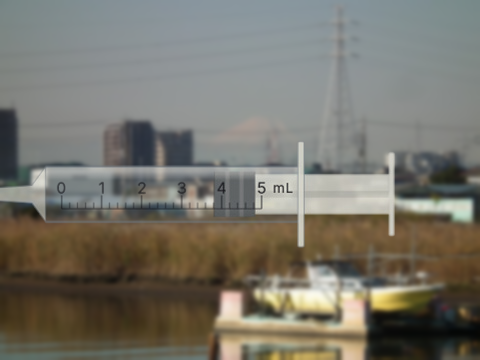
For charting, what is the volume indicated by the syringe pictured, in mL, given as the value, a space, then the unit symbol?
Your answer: 3.8 mL
